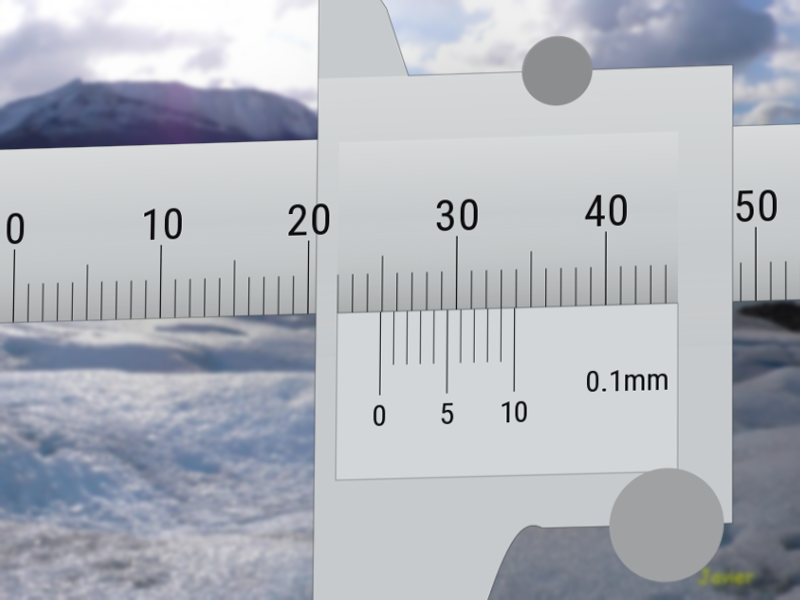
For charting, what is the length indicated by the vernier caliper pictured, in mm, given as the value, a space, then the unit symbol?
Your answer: 24.9 mm
